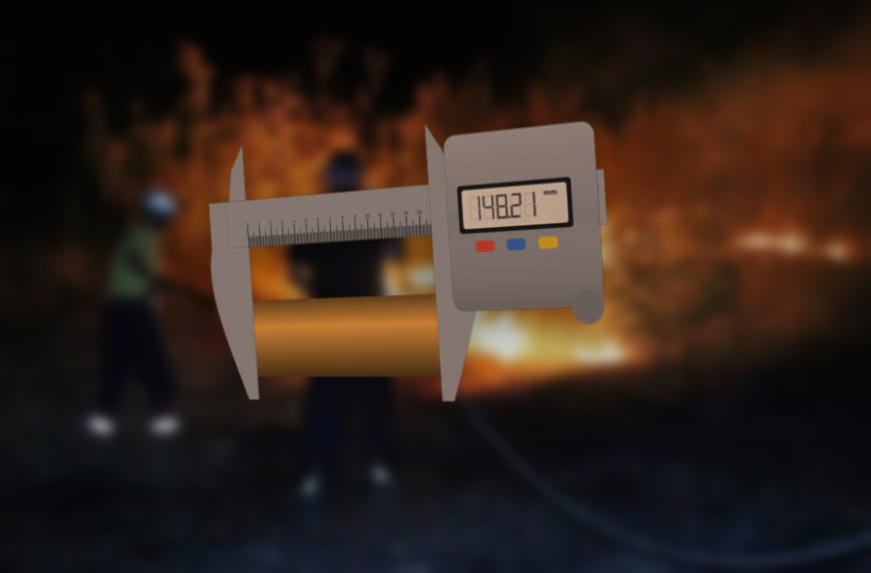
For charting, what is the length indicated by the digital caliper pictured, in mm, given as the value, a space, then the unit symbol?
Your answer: 148.21 mm
